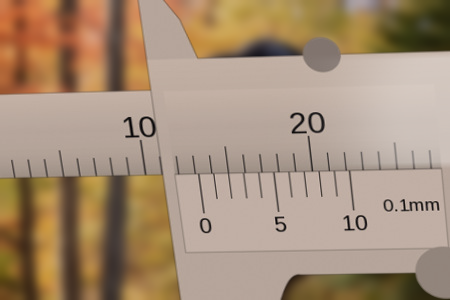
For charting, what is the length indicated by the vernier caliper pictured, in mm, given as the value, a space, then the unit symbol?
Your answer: 13.2 mm
